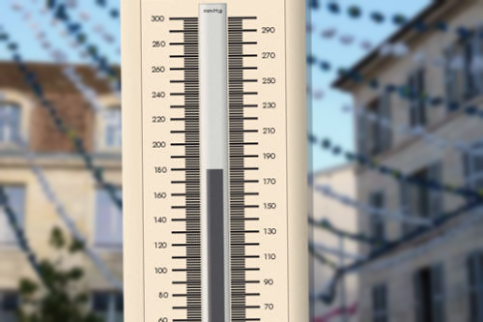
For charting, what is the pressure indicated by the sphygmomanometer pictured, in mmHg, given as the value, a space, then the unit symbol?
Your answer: 180 mmHg
